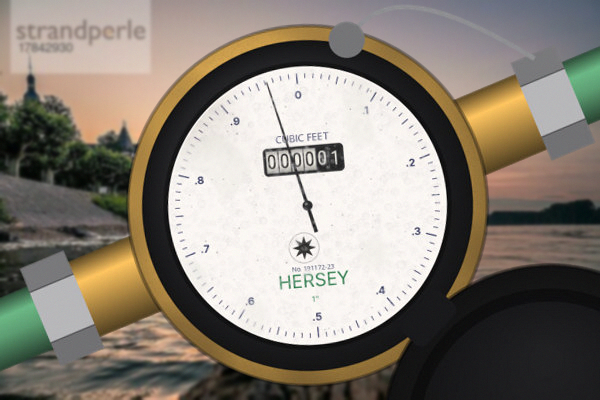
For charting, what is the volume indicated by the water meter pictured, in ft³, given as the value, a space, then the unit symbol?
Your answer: 0.96 ft³
